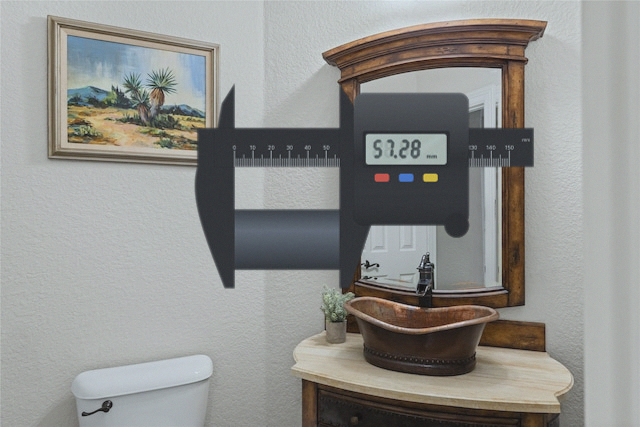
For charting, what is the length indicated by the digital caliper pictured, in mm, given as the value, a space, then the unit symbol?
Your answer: 57.28 mm
